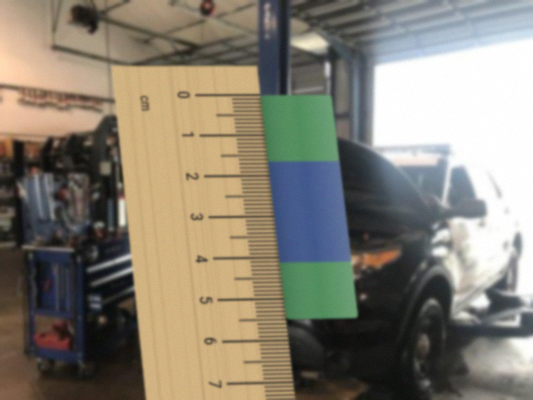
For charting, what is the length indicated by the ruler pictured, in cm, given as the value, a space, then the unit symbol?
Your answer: 5.5 cm
